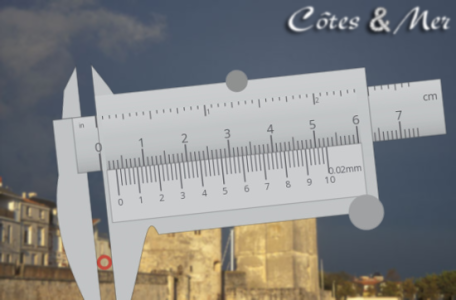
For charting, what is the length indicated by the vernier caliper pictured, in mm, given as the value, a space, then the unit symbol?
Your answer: 3.5 mm
